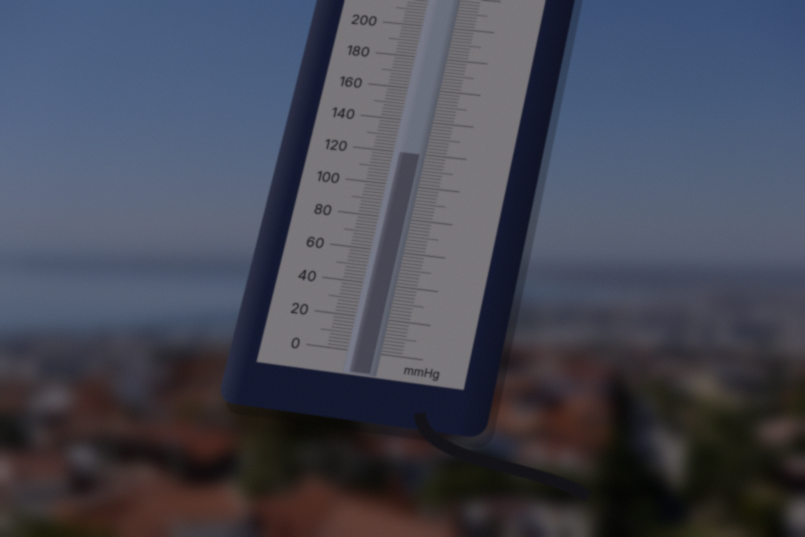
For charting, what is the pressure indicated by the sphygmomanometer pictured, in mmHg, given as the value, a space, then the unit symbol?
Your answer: 120 mmHg
